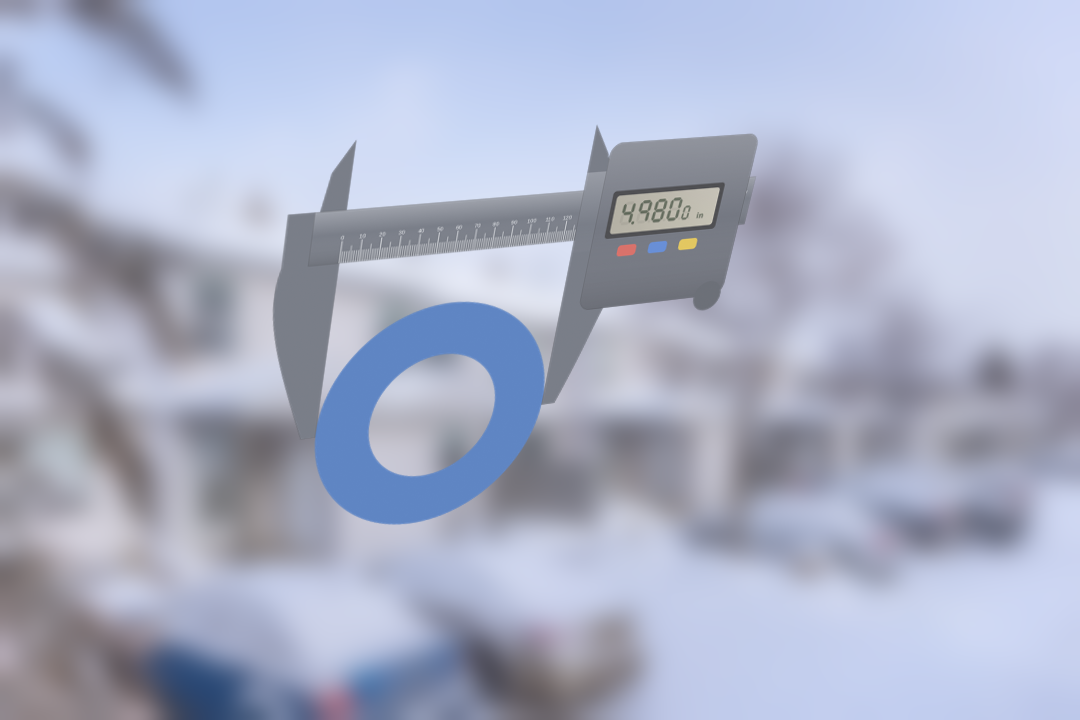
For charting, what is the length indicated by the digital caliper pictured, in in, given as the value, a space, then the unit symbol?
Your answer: 4.9800 in
